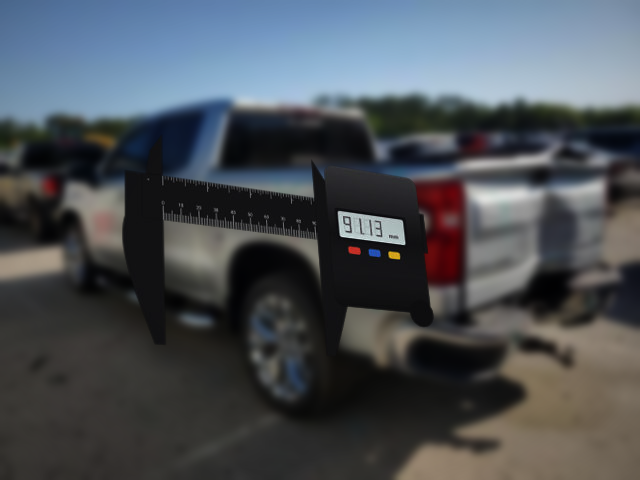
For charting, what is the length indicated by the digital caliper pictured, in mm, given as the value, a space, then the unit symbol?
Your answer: 91.13 mm
